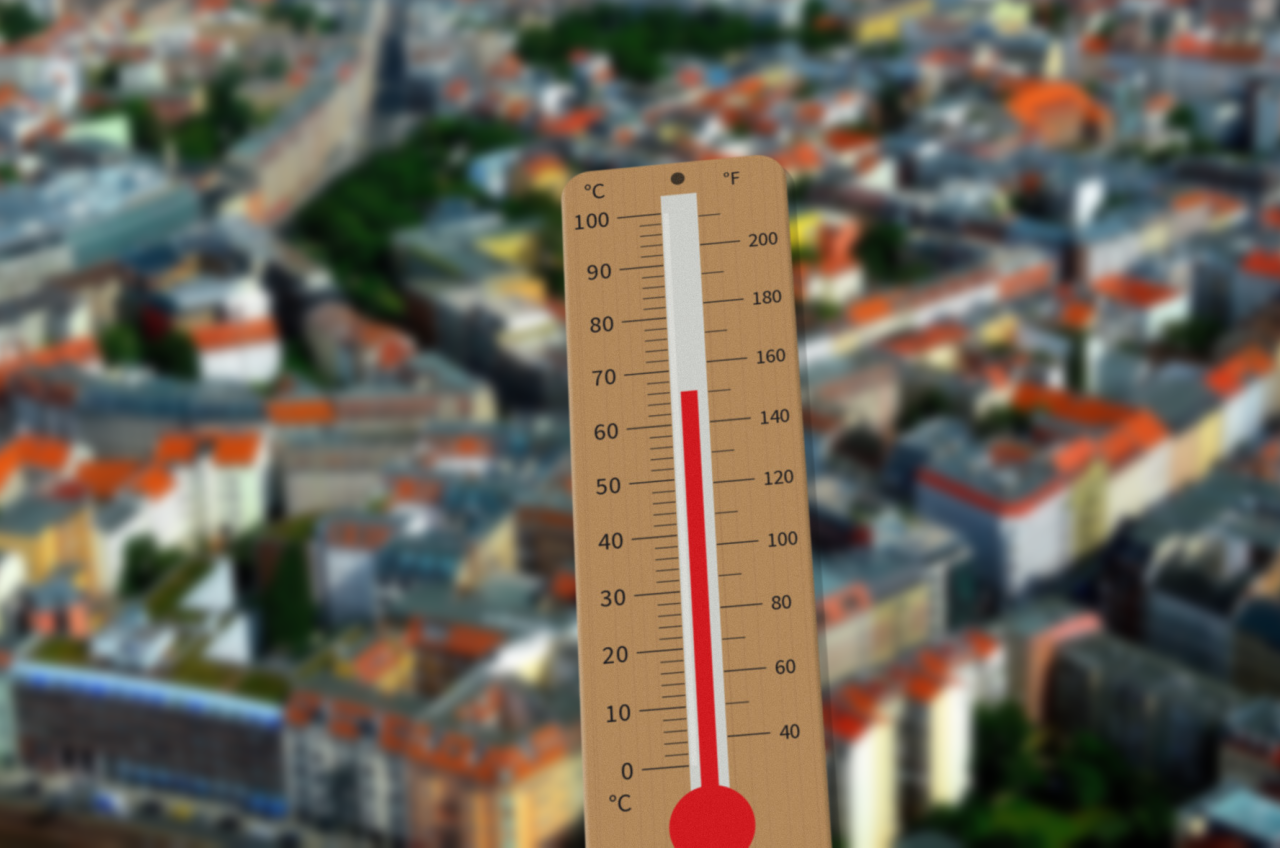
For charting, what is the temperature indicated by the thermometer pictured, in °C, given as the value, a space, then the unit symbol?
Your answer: 66 °C
